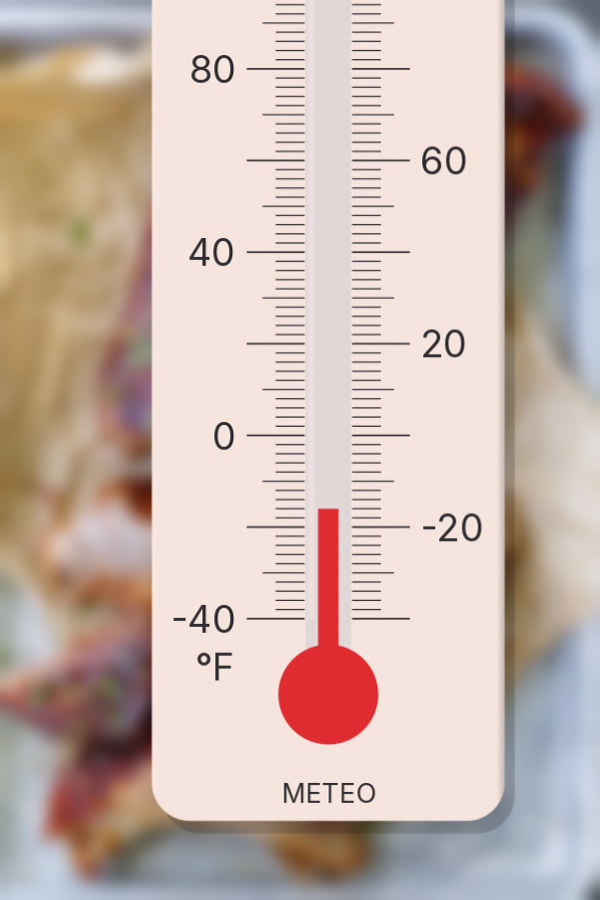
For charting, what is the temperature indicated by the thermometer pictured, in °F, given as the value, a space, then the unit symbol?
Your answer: -16 °F
